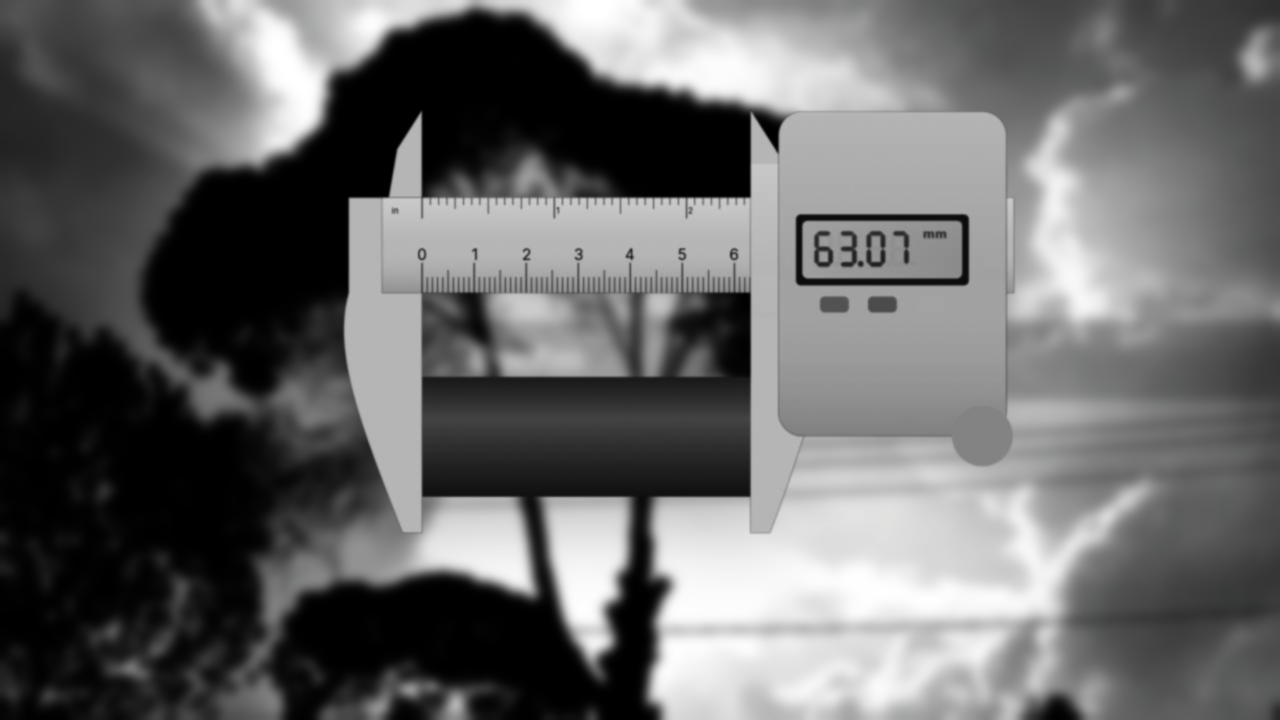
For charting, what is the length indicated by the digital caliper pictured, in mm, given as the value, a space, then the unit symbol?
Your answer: 63.07 mm
